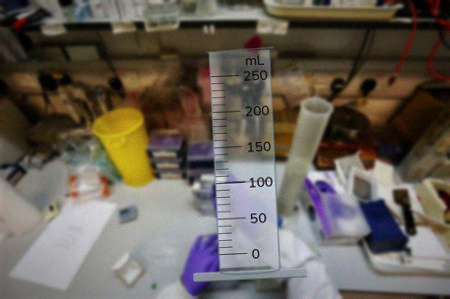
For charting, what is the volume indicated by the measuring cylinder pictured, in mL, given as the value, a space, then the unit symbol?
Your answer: 100 mL
